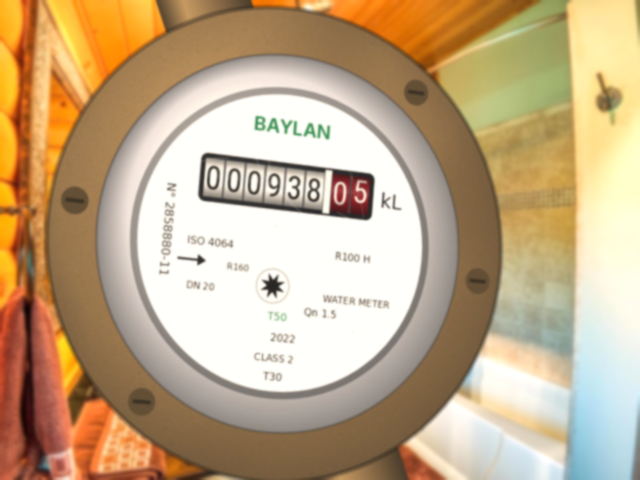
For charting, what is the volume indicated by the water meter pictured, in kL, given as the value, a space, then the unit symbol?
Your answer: 938.05 kL
